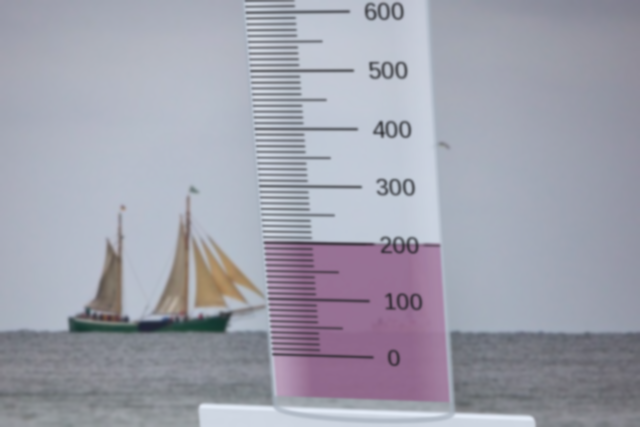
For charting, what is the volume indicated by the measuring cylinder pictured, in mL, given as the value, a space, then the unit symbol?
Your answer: 200 mL
